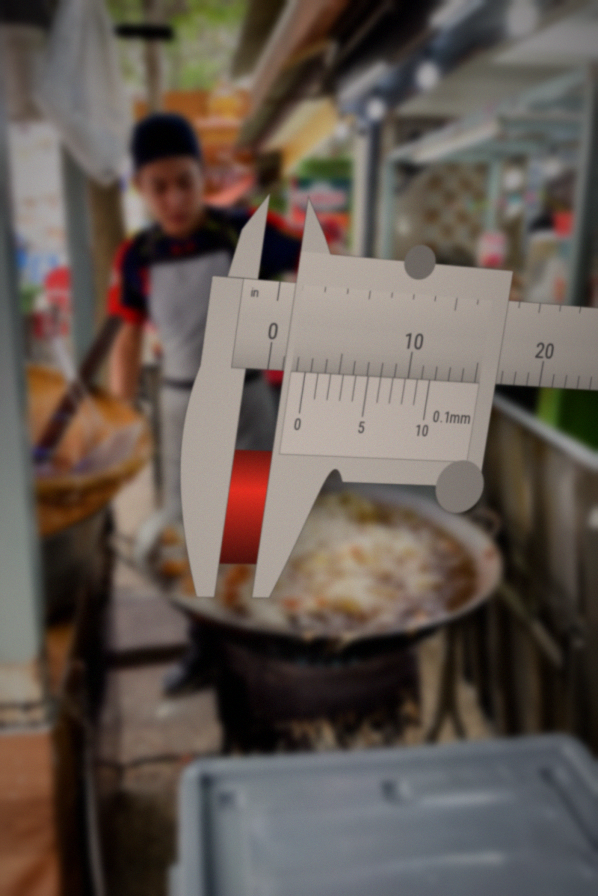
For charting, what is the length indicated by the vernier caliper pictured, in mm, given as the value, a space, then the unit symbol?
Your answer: 2.6 mm
